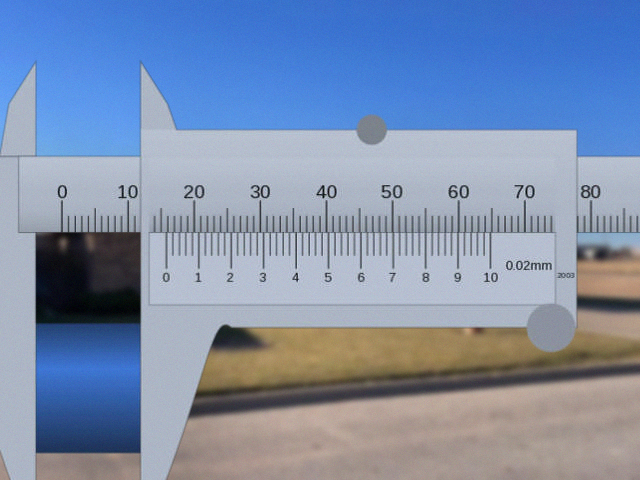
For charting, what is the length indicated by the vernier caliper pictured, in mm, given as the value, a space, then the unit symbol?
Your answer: 15.8 mm
